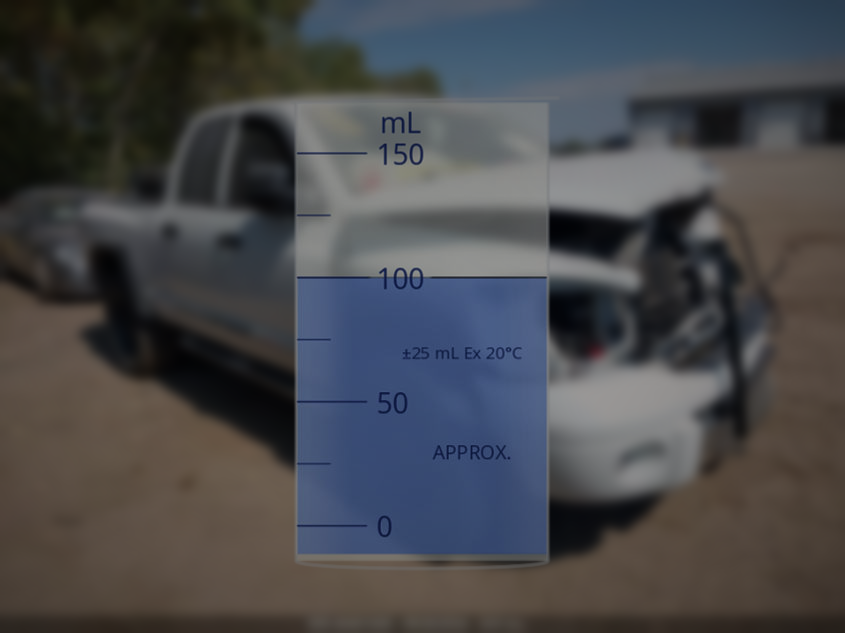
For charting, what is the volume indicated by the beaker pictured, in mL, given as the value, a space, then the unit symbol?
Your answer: 100 mL
